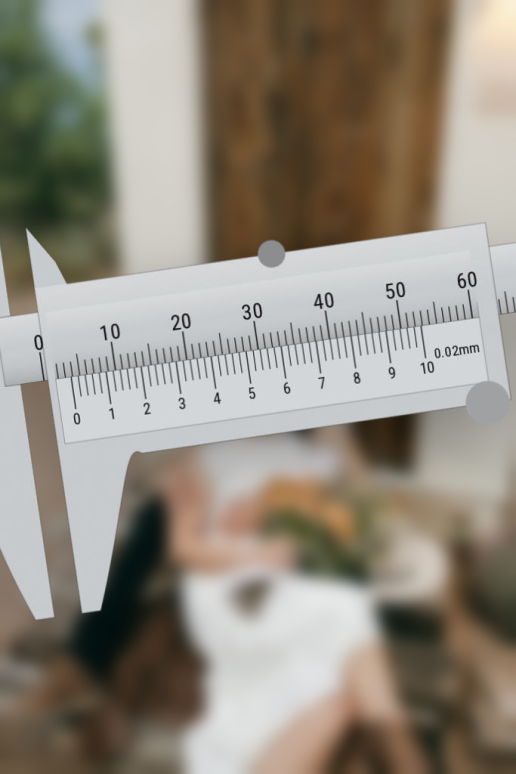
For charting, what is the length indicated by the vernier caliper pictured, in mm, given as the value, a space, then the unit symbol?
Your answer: 3.8 mm
